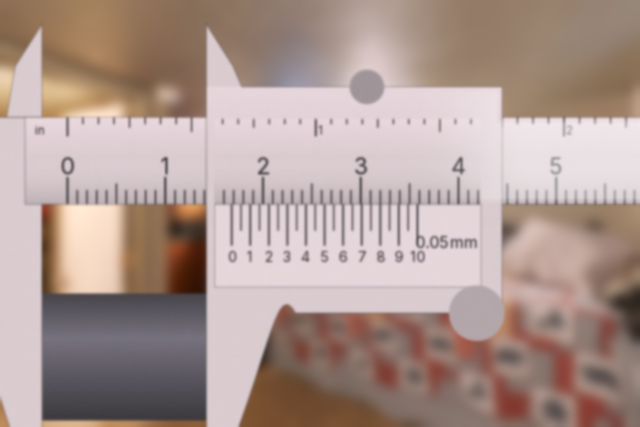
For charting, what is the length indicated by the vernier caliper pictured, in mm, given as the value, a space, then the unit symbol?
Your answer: 16.8 mm
